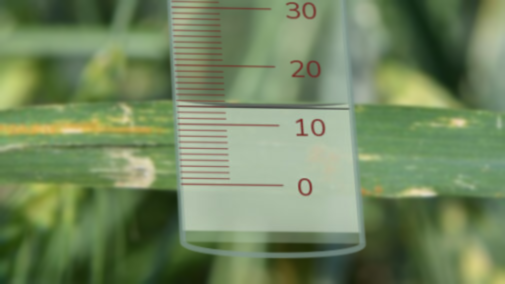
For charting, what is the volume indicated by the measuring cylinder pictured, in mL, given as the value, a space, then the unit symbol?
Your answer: 13 mL
